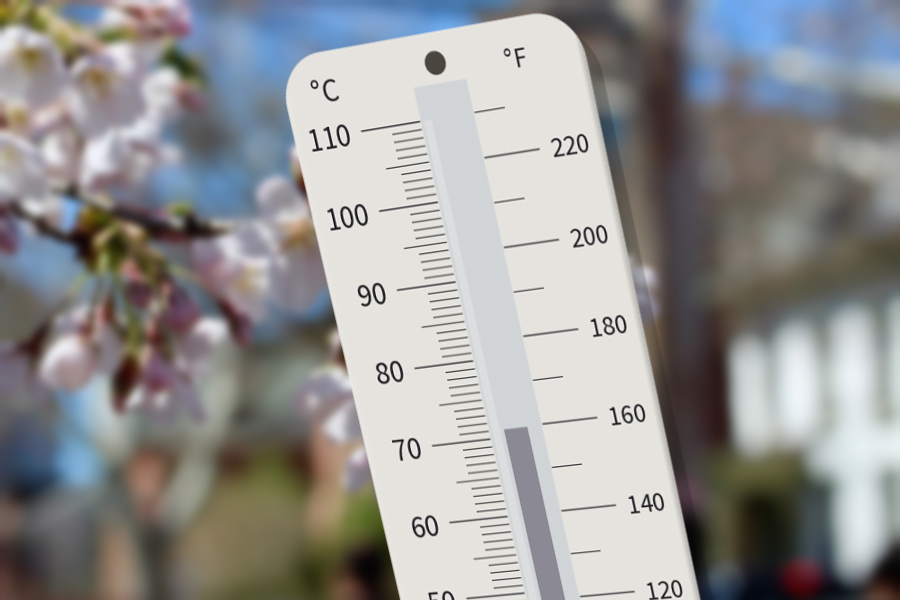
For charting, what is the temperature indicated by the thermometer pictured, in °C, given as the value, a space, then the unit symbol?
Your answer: 71 °C
